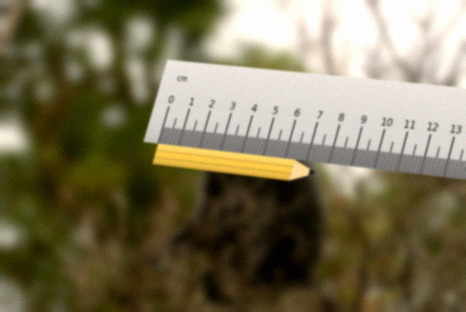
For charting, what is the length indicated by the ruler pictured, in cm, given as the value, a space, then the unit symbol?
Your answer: 7.5 cm
